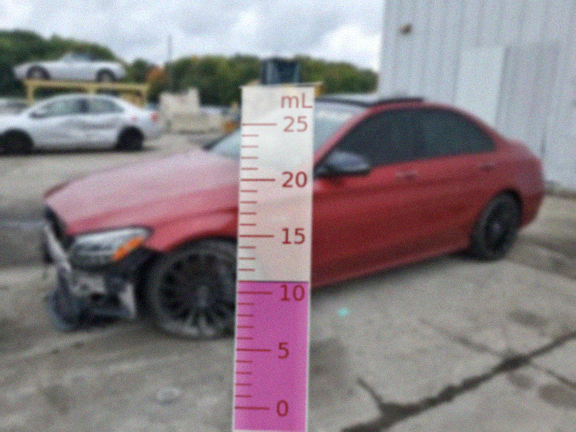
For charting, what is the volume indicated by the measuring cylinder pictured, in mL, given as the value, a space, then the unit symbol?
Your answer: 11 mL
